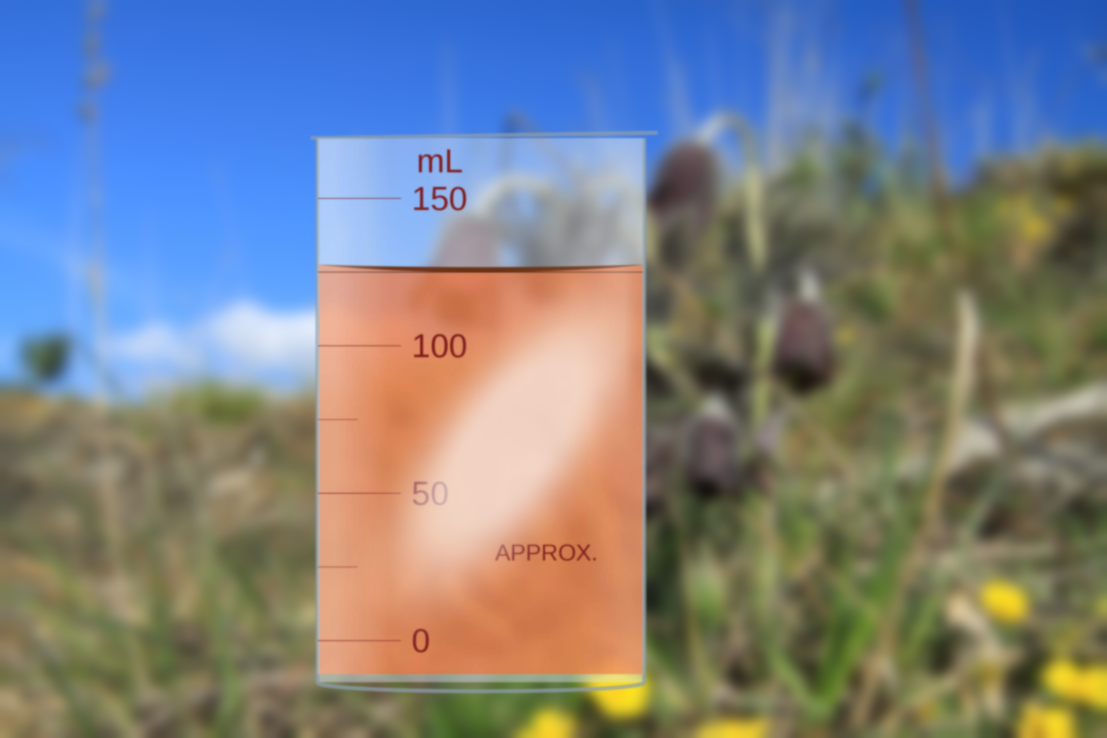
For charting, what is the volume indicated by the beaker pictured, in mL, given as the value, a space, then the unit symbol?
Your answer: 125 mL
